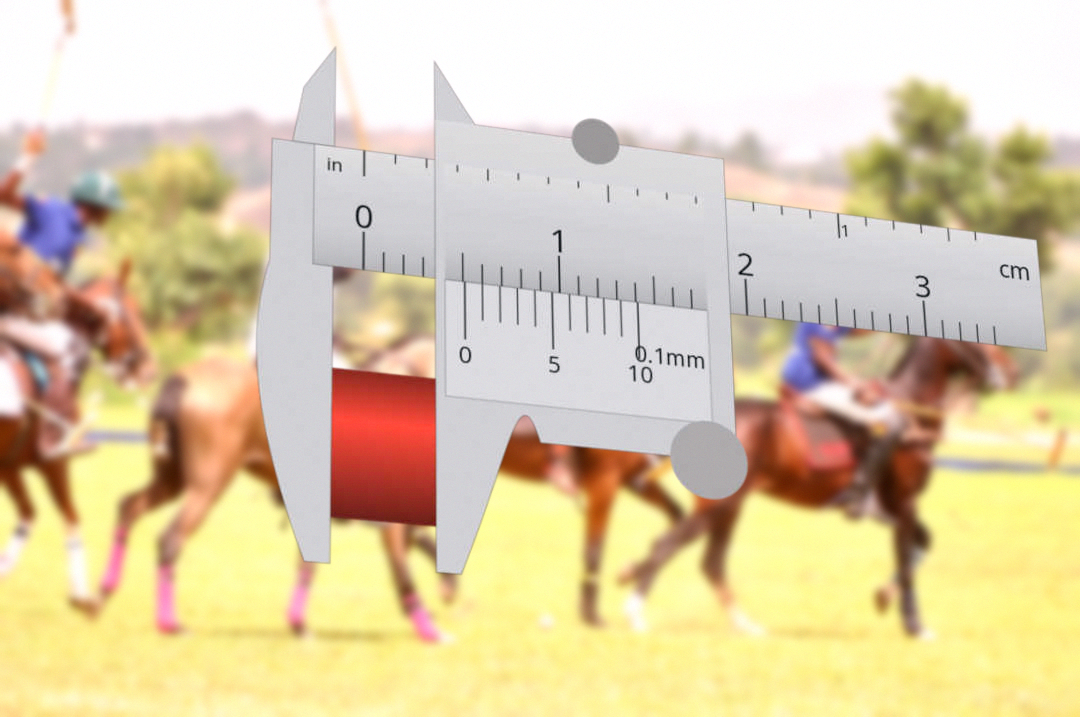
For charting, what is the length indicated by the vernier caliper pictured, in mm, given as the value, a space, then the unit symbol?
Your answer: 5.1 mm
